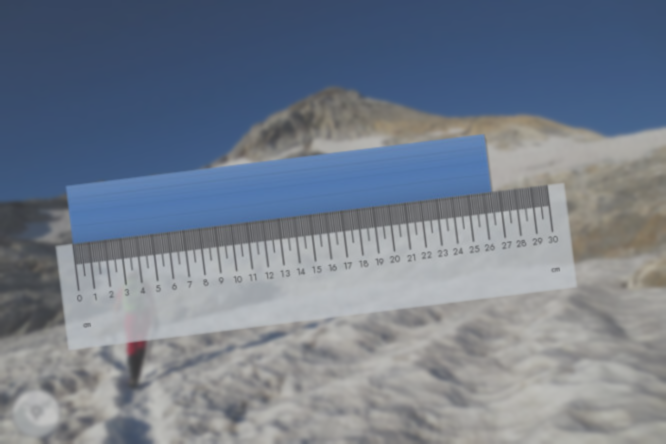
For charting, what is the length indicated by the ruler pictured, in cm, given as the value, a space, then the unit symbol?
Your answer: 26.5 cm
